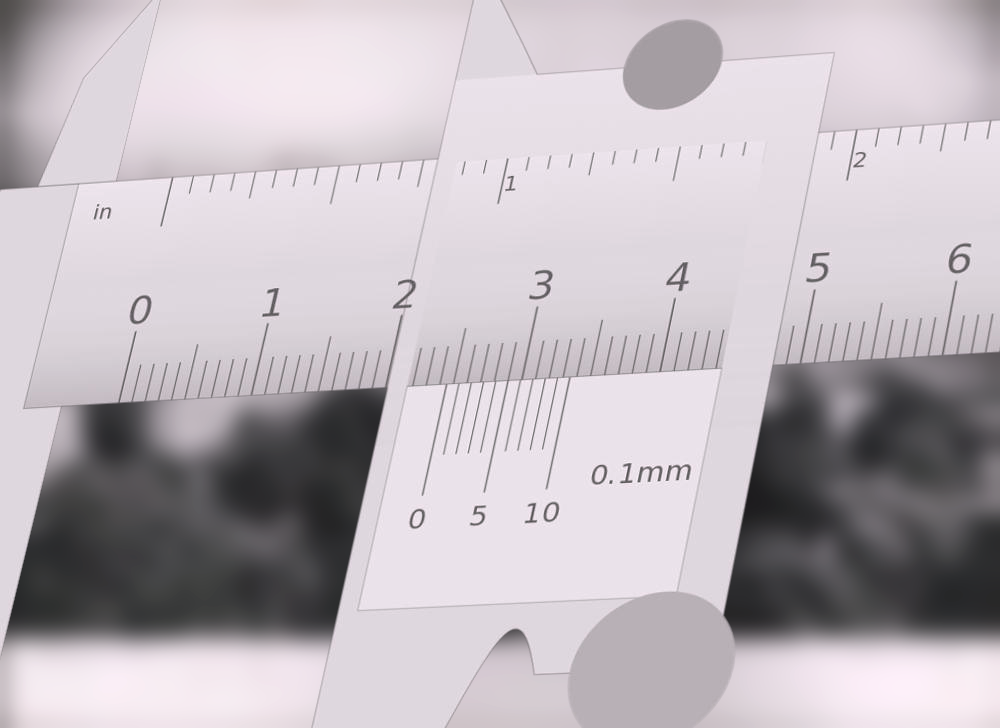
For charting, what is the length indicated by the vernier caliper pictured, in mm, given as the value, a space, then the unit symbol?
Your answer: 24.5 mm
